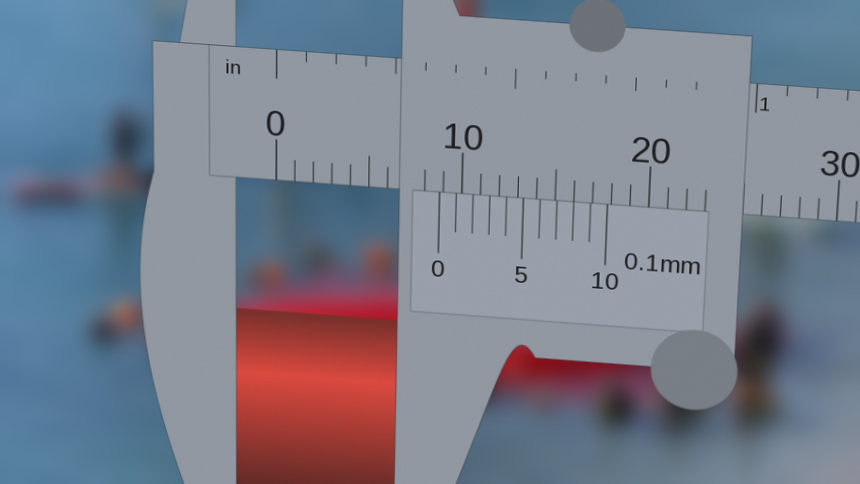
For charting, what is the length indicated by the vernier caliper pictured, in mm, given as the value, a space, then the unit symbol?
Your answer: 8.8 mm
